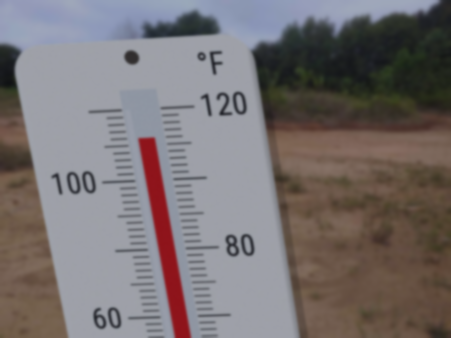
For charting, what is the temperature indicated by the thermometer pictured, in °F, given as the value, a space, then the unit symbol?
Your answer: 112 °F
